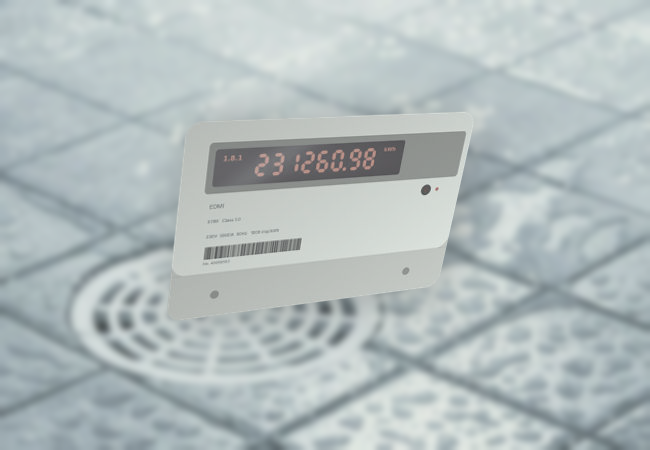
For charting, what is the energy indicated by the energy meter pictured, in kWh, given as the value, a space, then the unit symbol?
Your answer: 231260.98 kWh
